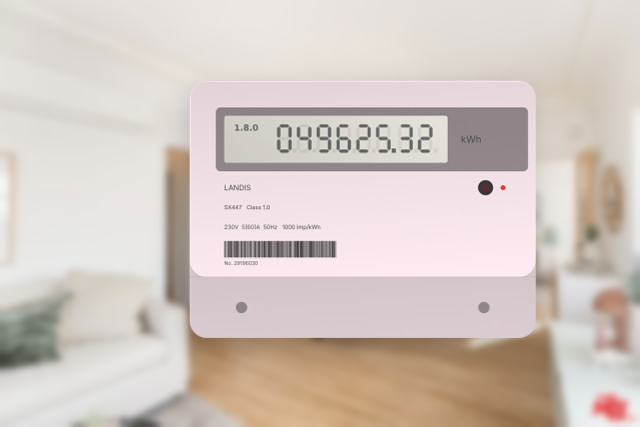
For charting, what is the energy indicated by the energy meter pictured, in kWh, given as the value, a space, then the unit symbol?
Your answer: 49625.32 kWh
